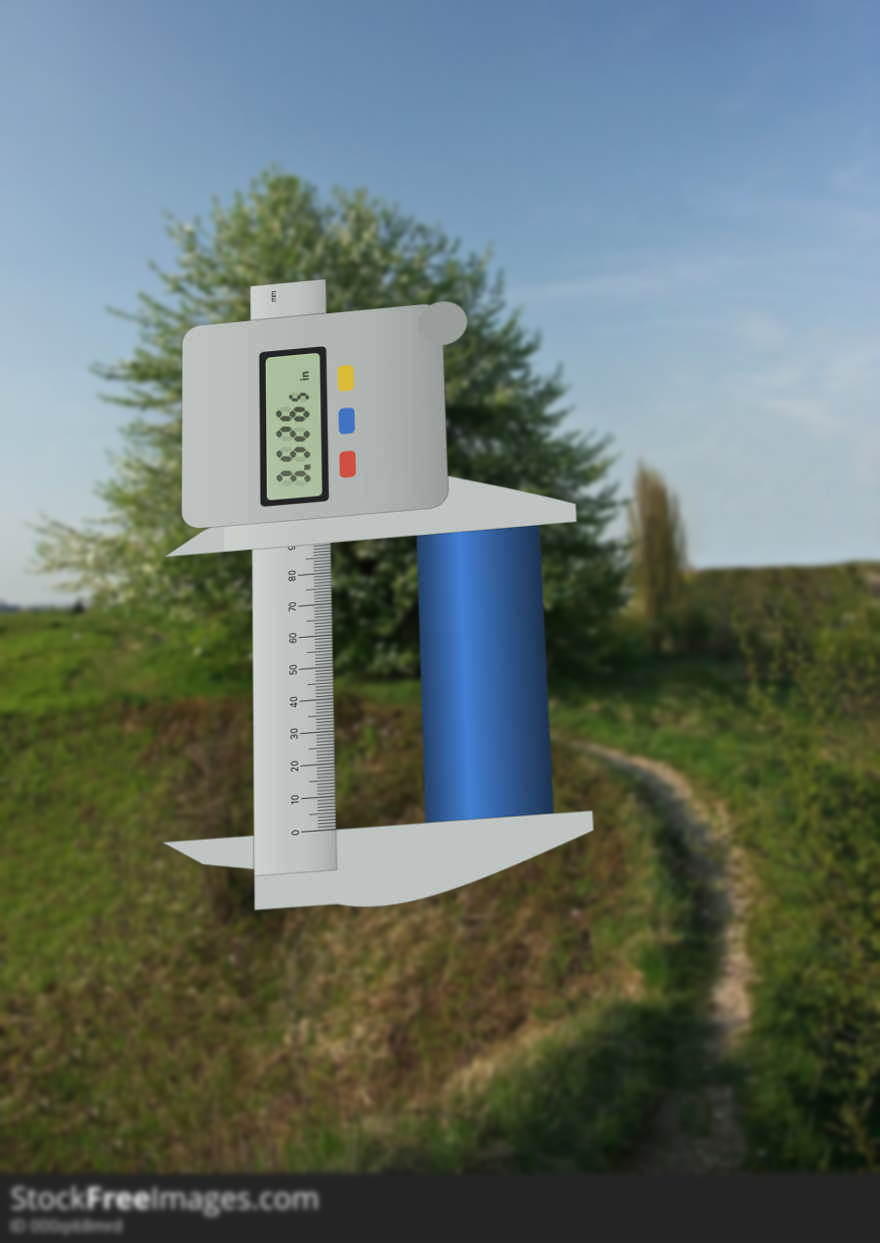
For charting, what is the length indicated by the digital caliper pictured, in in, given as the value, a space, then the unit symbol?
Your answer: 3.5265 in
